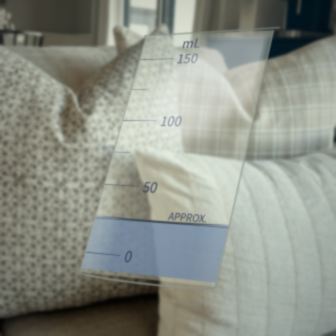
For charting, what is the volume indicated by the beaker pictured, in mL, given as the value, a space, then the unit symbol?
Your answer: 25 mL
